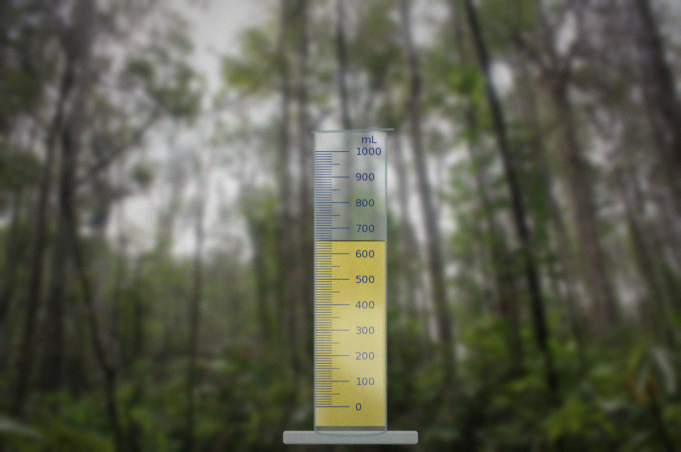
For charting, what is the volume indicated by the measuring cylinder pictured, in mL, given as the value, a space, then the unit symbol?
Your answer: 650 mL
